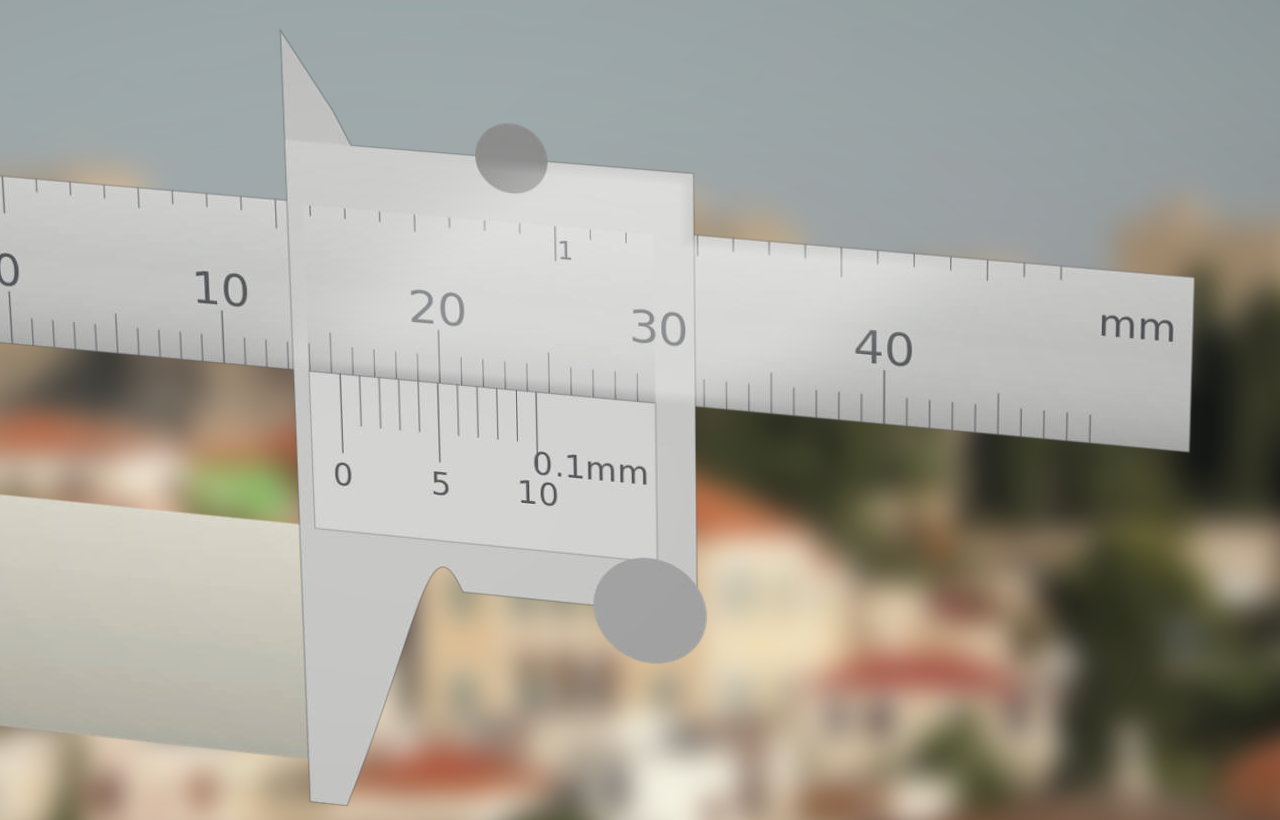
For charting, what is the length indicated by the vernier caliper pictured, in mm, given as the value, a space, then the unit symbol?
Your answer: 15.4 mm
